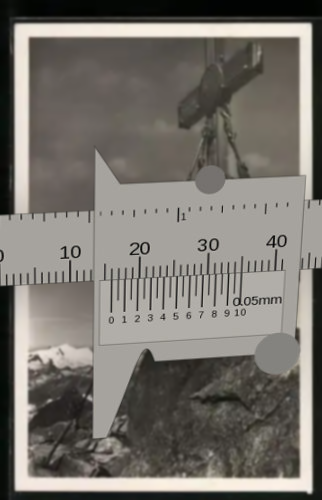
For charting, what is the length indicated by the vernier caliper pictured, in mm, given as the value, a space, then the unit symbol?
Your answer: 16.0 mm
